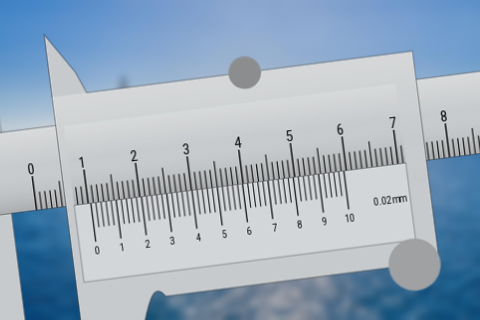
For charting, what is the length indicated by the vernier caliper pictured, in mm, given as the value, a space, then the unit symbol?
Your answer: 10.5 mm
